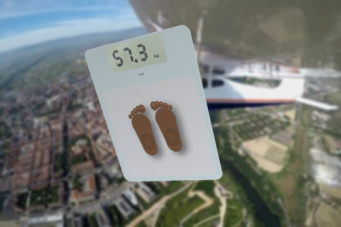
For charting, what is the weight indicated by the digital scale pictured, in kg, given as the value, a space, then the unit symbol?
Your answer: 57.3 kg
